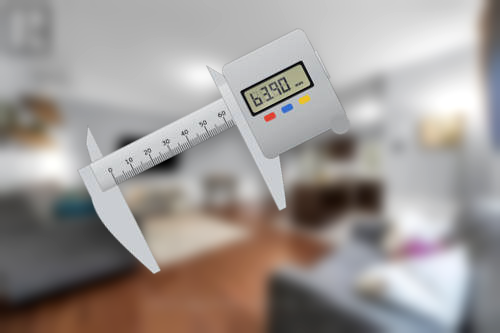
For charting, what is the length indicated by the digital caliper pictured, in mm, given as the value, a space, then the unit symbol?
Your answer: 63.90 mm
